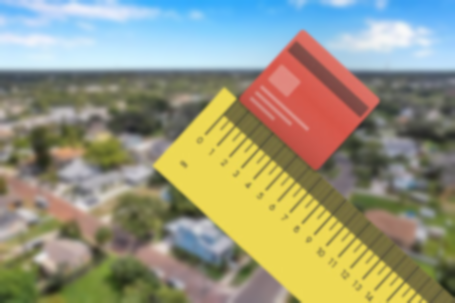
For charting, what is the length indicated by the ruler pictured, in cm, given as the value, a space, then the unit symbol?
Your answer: 6.5 cm
